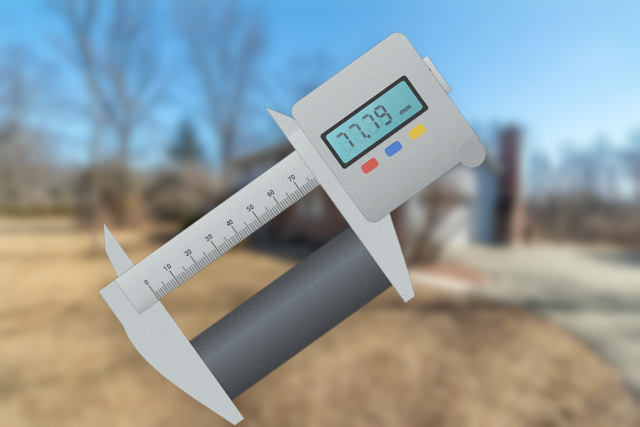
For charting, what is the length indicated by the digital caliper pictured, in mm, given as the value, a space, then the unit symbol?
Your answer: 77.79 mm
